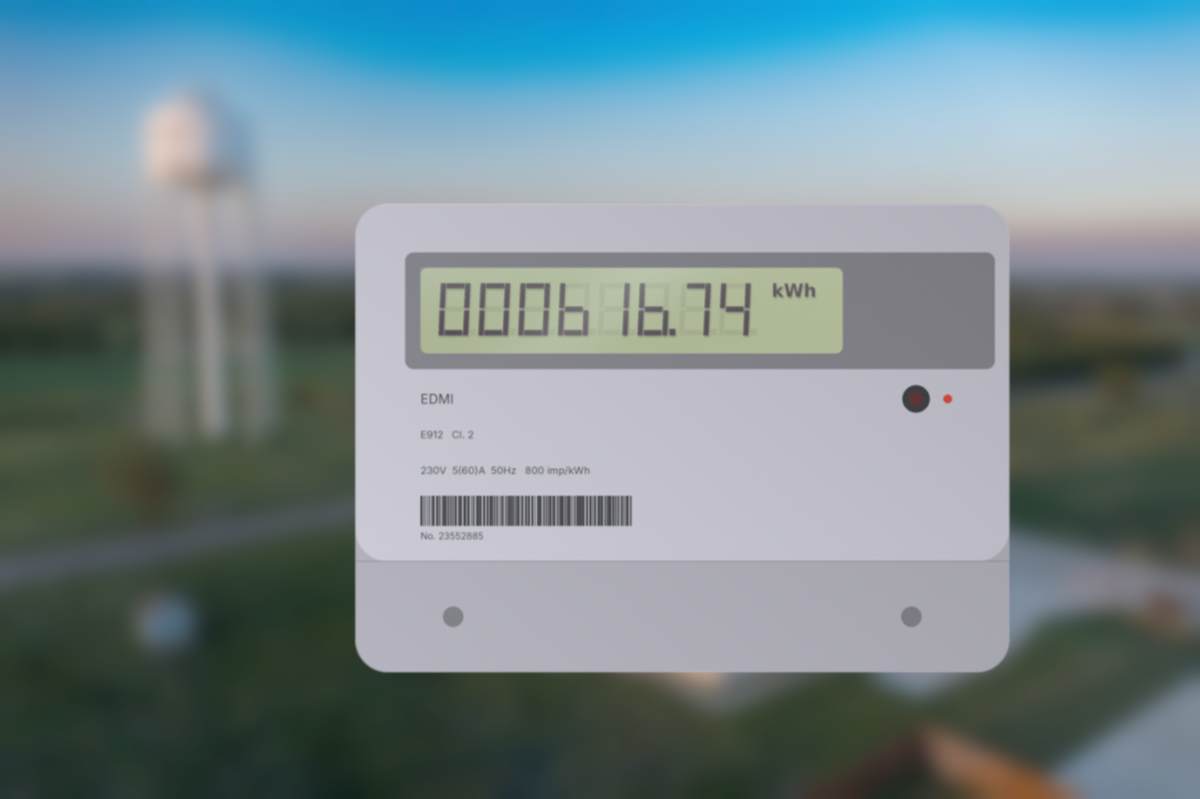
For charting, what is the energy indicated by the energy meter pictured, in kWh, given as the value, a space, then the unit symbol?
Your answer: 616.74 kWh
